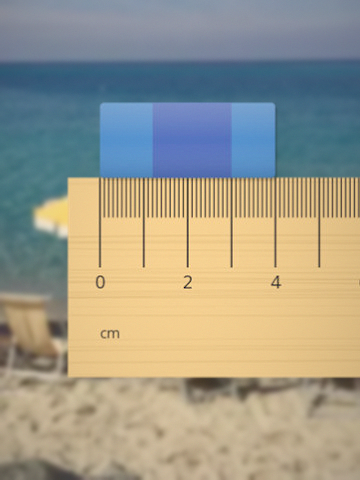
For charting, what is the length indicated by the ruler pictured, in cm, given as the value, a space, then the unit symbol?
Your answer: 4 cm
